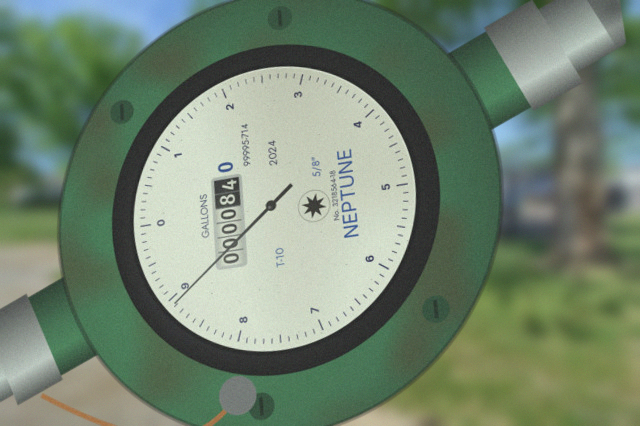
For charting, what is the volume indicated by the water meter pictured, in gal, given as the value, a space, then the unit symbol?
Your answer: 838.9 gal
